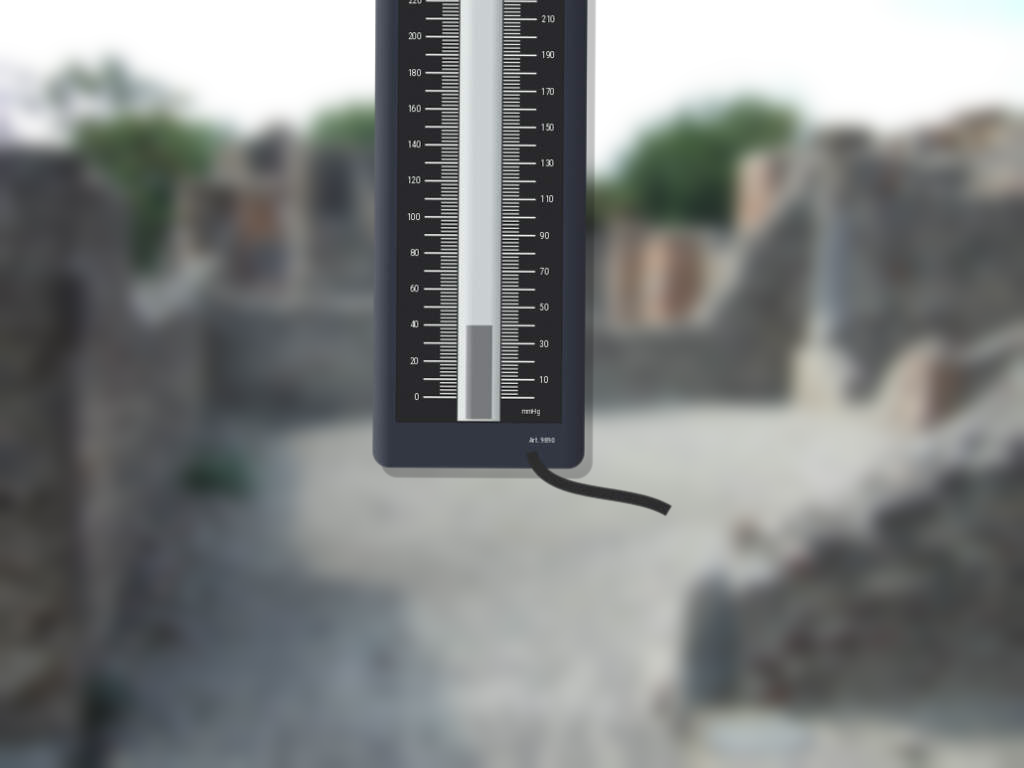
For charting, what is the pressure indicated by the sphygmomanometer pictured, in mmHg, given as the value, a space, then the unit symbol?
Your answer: 40 mmHg
